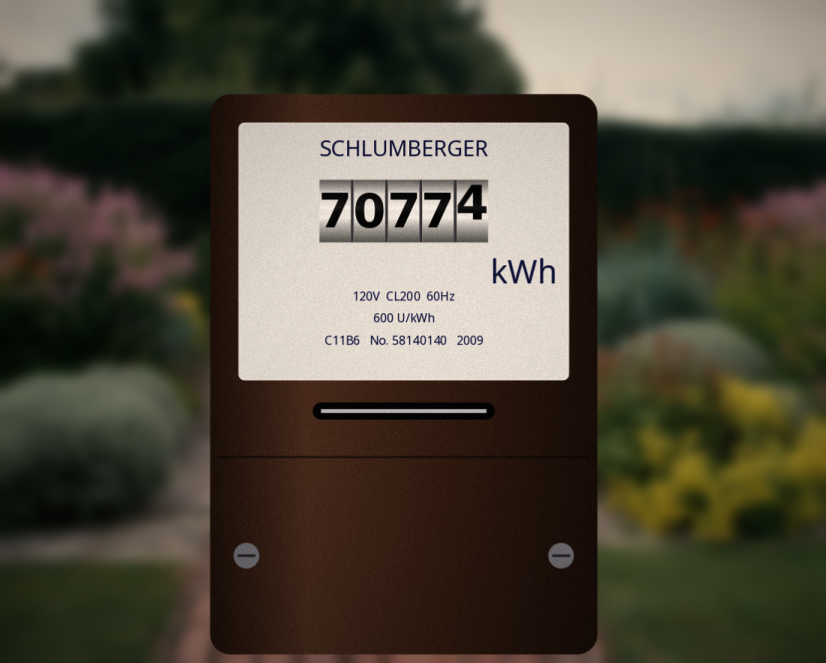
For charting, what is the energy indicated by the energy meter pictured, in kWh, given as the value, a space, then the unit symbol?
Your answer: 70774 kWh
